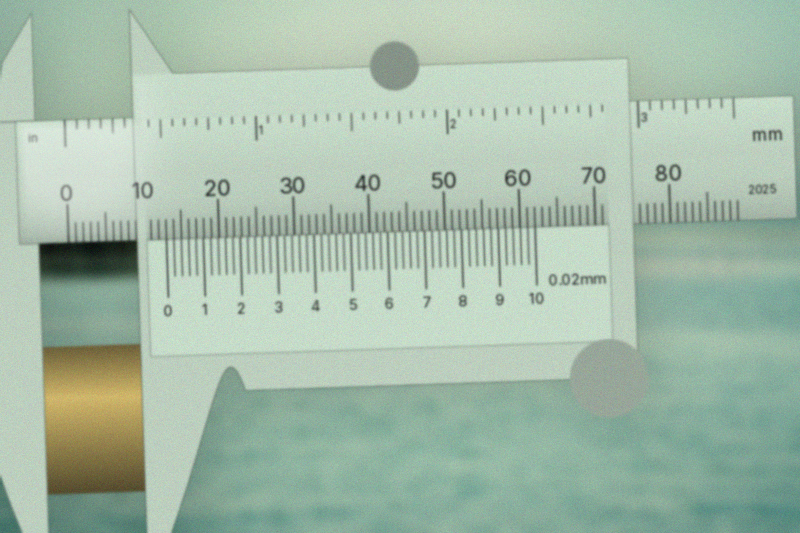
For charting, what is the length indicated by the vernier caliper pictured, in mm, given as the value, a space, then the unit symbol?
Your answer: 13.0 mm
